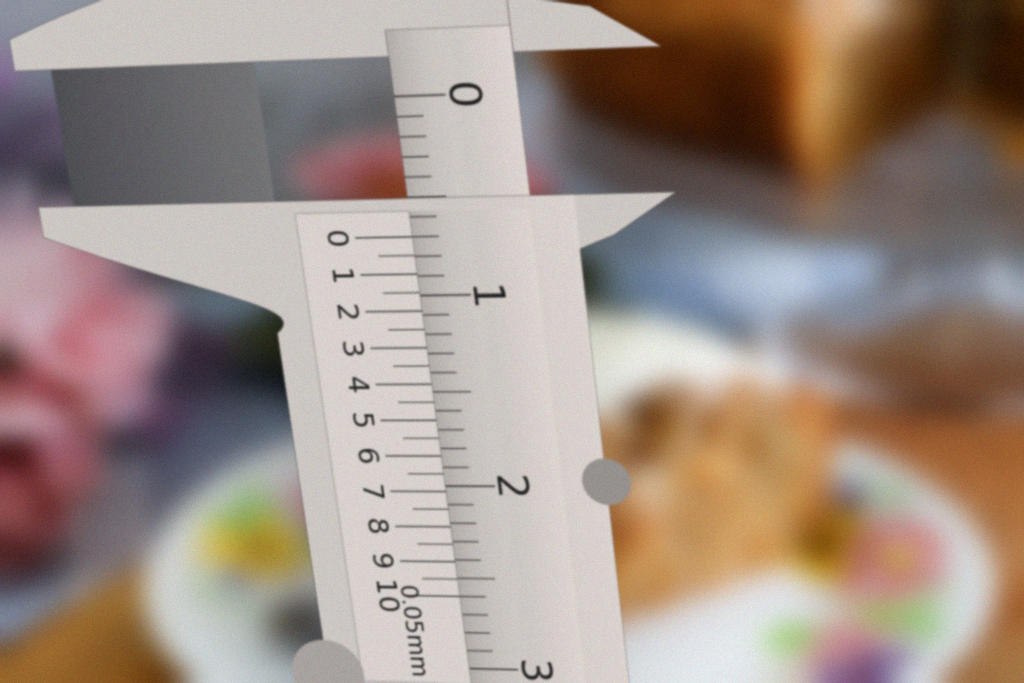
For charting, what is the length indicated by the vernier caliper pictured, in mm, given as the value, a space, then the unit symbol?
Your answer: 7.0 mm
